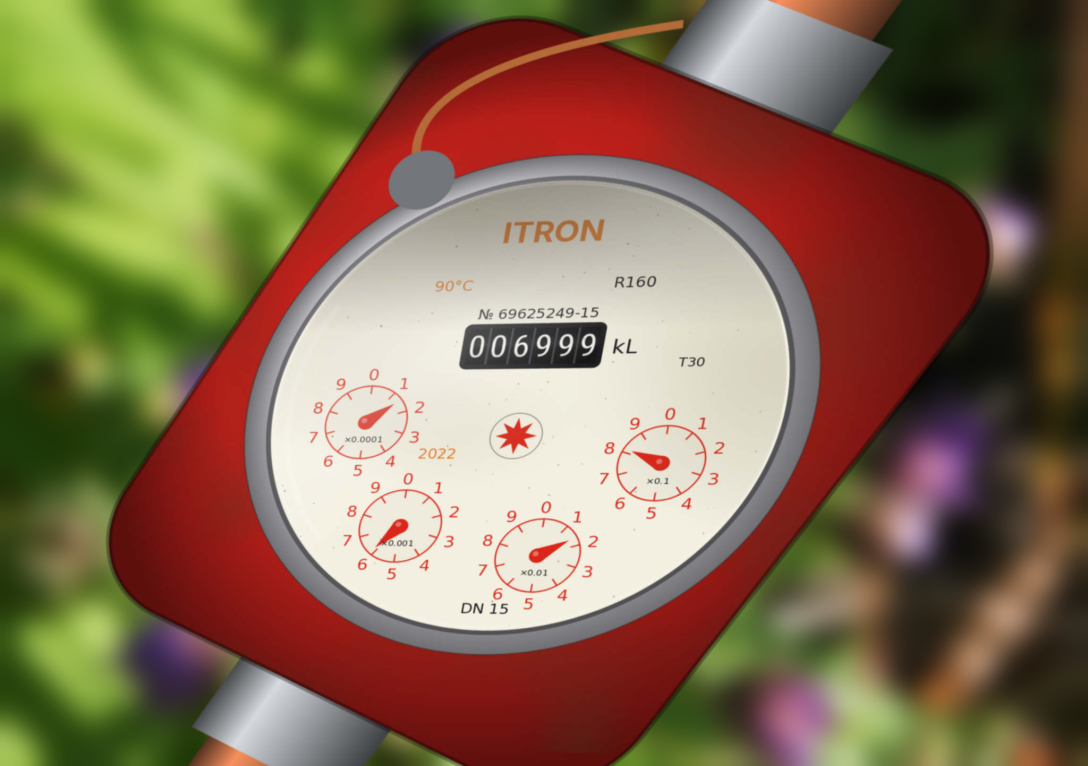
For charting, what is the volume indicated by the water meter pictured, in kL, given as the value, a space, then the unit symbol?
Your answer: 6999.8161 kL
